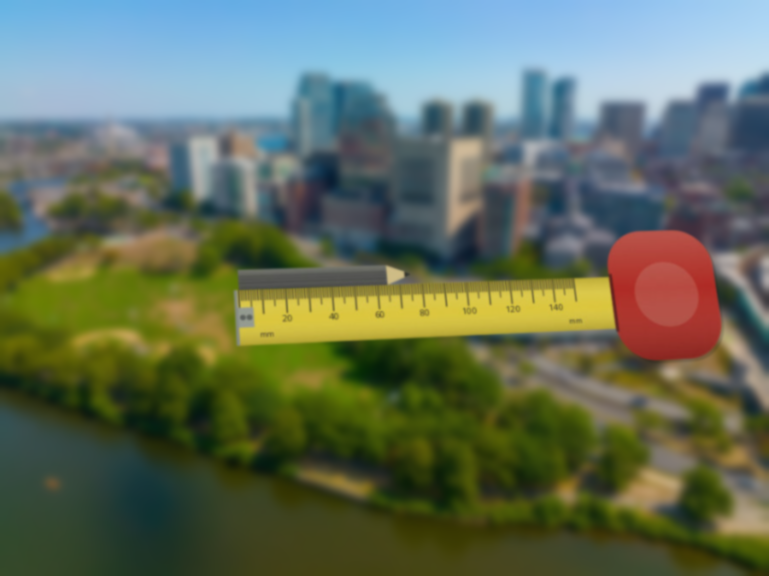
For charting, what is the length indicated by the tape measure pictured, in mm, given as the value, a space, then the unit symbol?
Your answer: 75 mm
